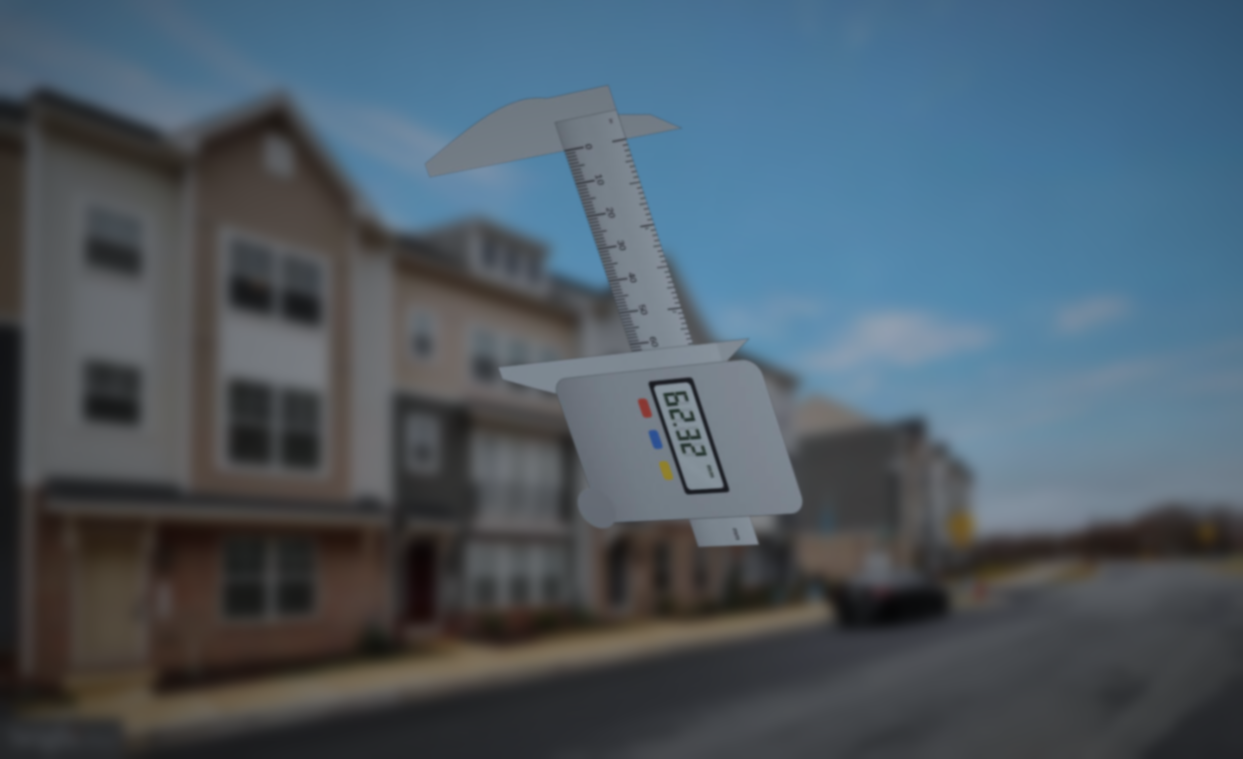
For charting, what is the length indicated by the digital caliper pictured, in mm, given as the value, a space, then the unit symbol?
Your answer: 62.32 mm
